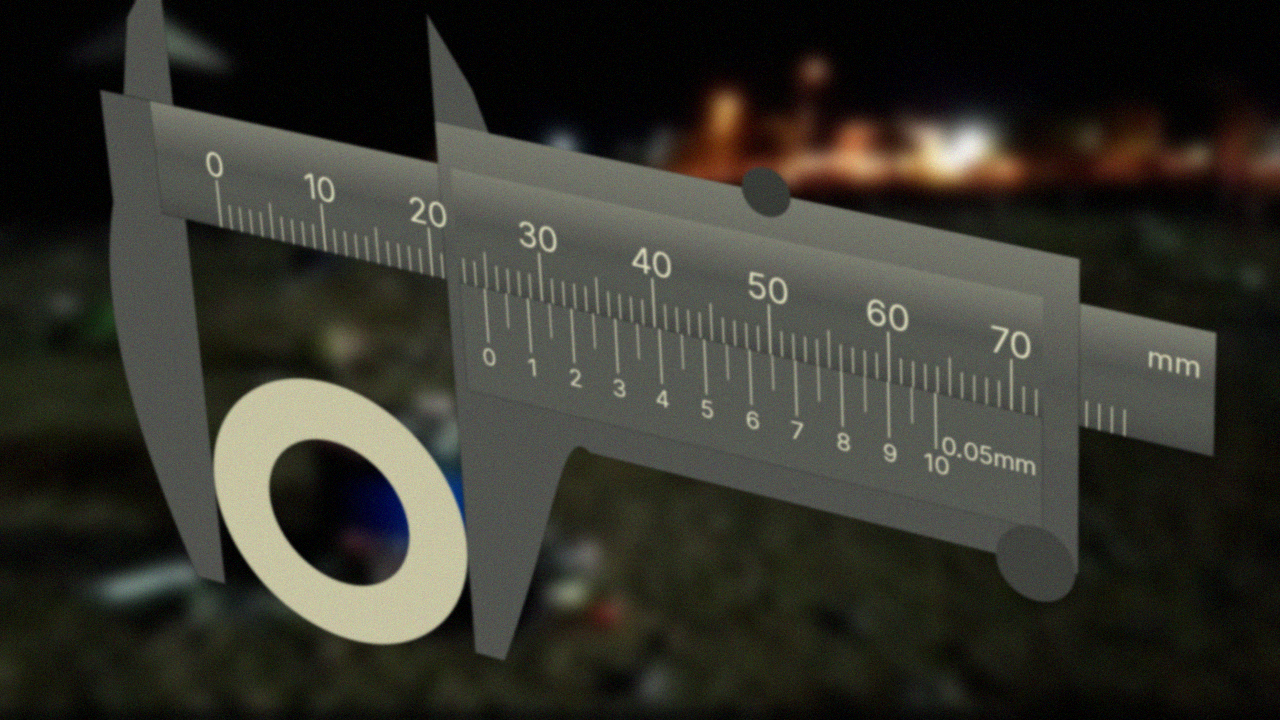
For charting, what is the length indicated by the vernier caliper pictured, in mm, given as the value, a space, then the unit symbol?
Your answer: 24.8 mm
